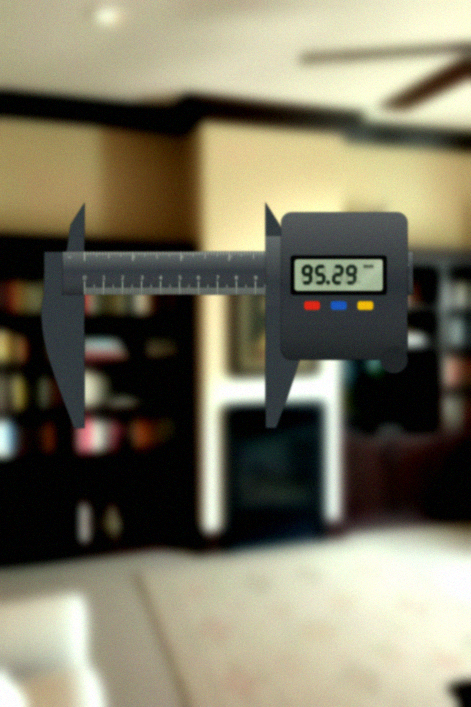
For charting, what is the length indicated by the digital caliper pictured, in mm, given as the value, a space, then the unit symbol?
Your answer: 95.29 mm
